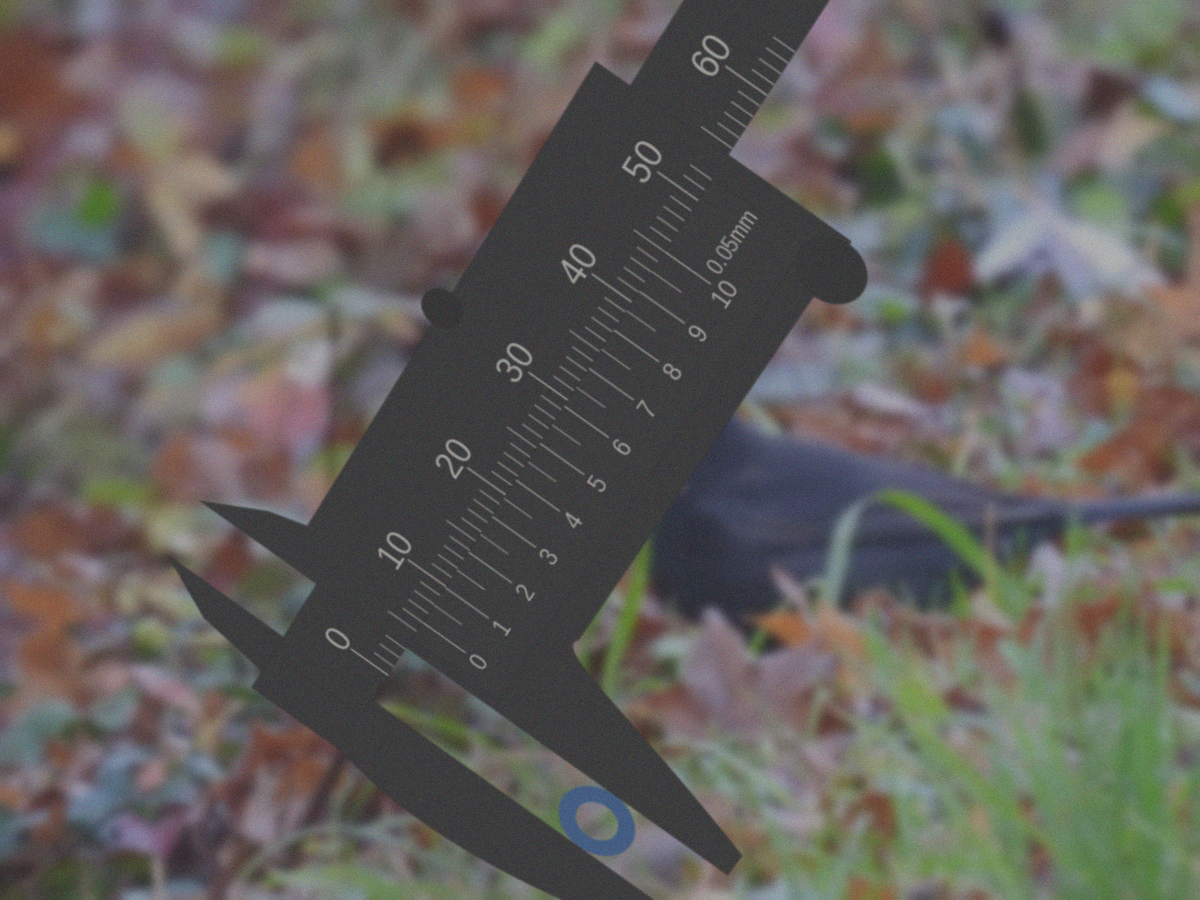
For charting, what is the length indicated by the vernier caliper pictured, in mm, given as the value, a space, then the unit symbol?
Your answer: 6.0 mm
